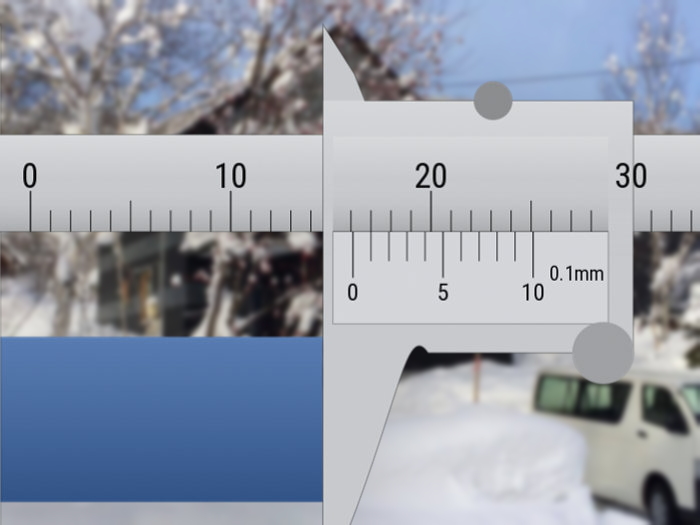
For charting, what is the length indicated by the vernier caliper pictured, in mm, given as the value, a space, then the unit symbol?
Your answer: 16.1 mm
